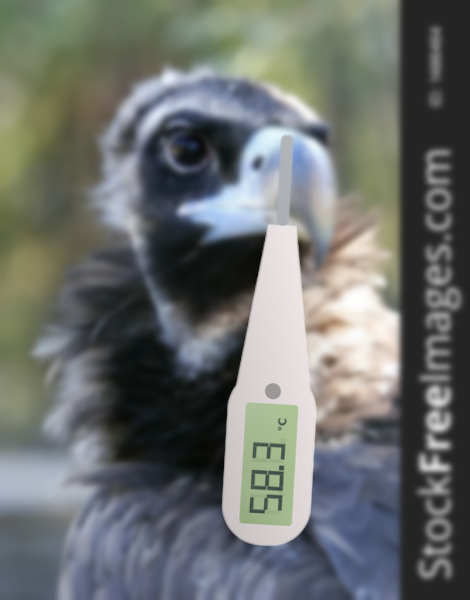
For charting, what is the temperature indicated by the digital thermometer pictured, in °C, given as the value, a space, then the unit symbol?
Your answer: 58.3 °C
